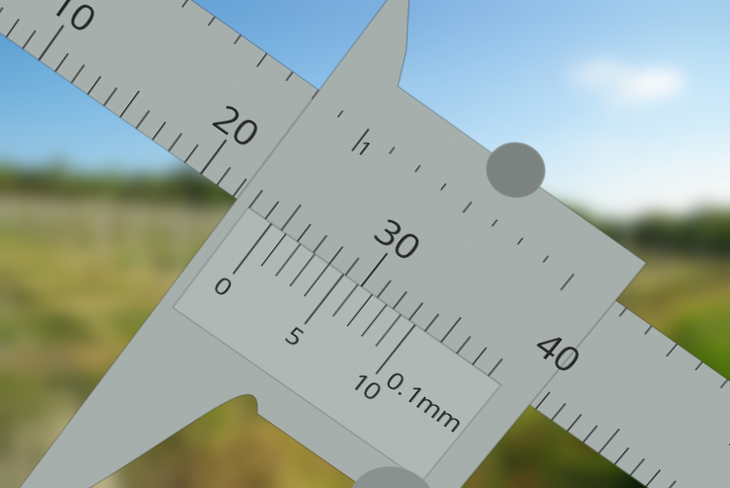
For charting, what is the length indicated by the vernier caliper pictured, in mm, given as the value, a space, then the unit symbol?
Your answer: 24.4 mm
